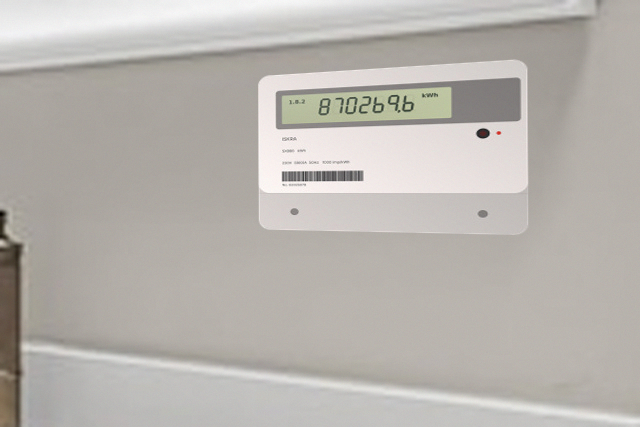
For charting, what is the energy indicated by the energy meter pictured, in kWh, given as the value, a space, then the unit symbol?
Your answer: 870269.6 kWh
